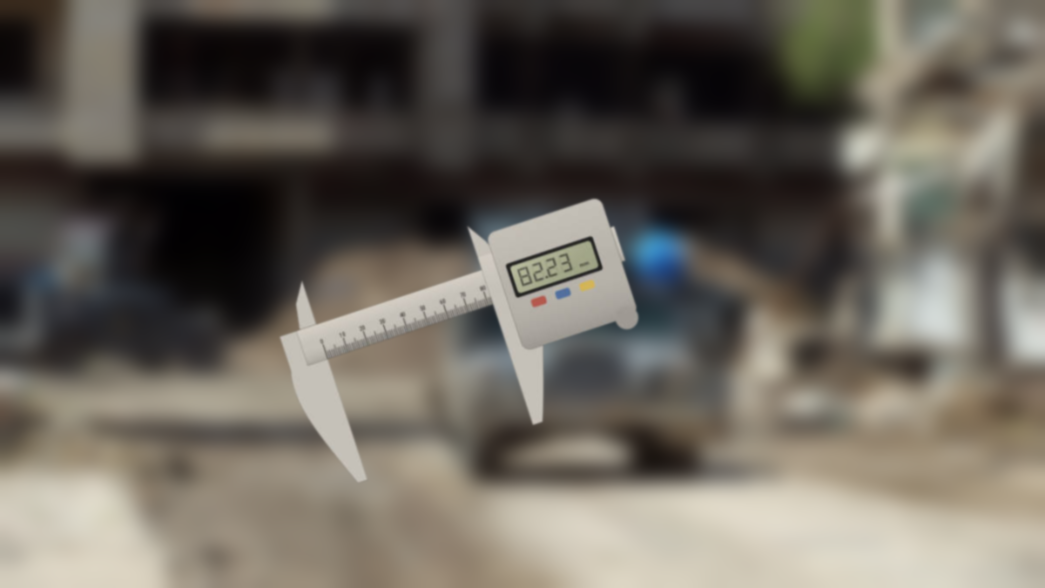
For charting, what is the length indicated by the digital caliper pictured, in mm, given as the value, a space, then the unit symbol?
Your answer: 82.23 mm
